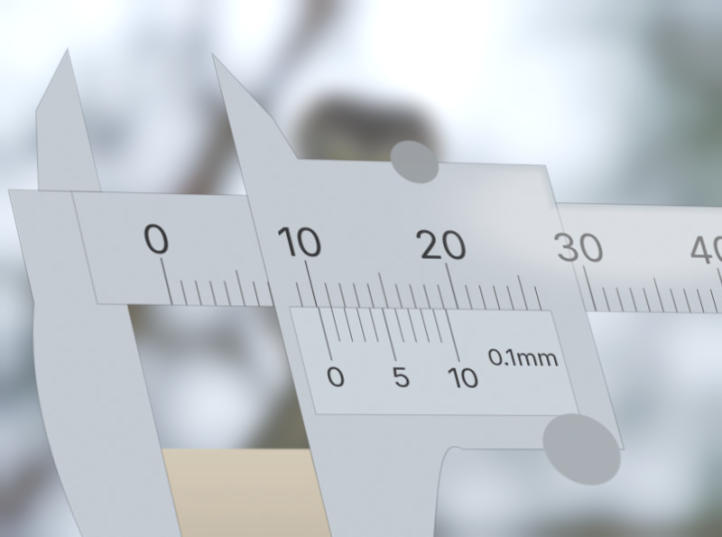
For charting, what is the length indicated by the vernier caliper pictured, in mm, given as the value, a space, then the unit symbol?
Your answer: 10.1 mm
